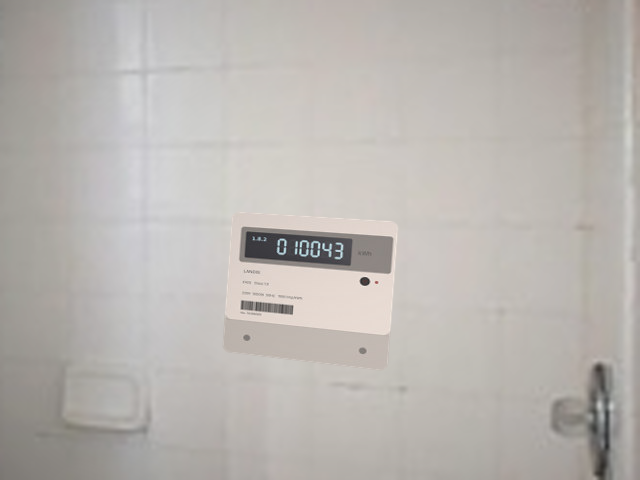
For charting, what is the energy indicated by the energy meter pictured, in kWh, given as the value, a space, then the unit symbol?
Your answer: 10043 kWh
